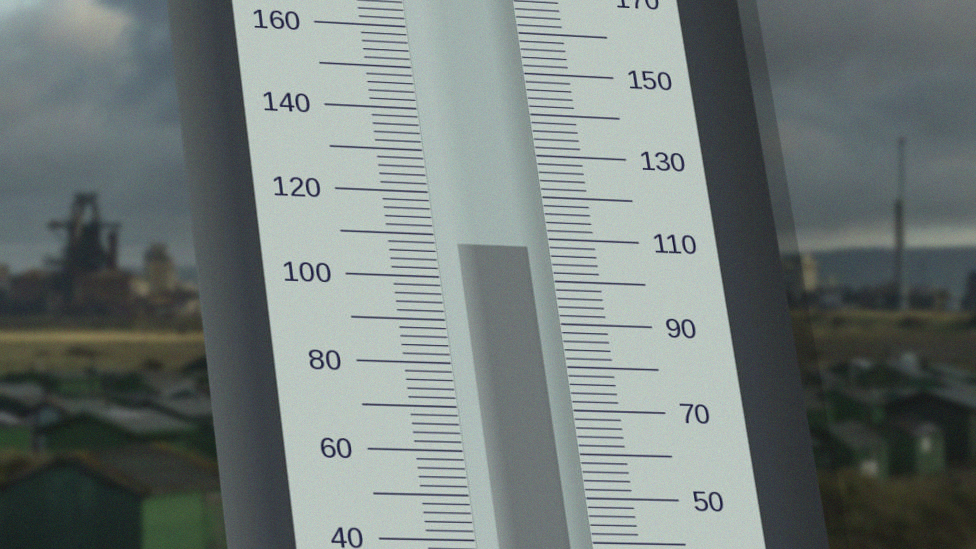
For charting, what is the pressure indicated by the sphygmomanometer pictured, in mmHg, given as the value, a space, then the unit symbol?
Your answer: 108 mmHg
